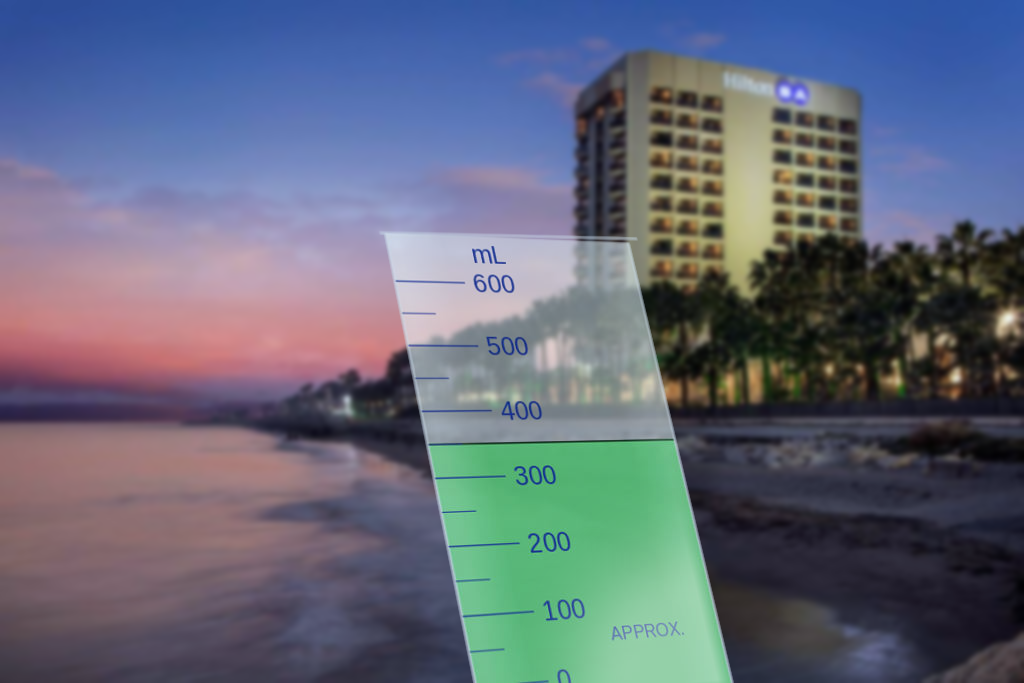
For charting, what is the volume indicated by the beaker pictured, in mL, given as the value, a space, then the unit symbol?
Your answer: 350 mL
